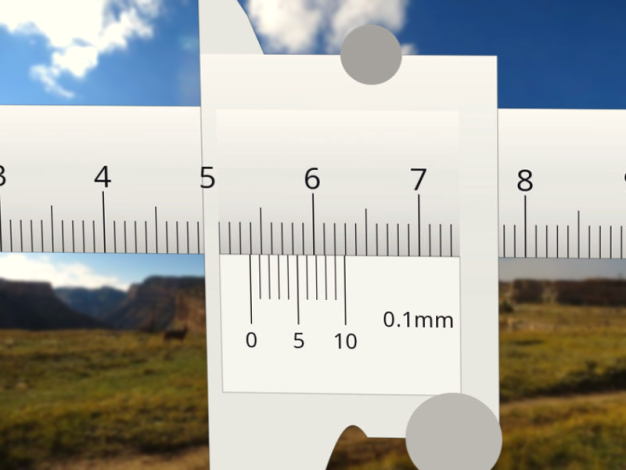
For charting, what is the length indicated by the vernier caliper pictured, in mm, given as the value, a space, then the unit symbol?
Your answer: 53.9 mm
